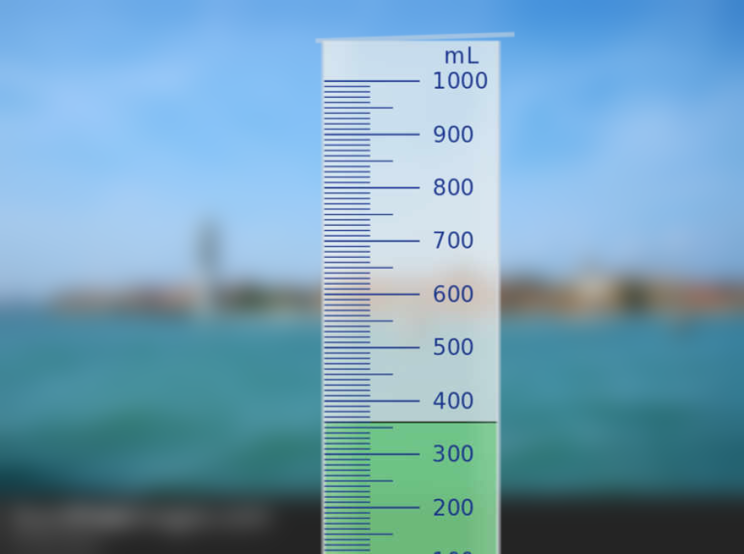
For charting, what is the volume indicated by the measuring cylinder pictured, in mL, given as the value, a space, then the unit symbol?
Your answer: 360 mL
